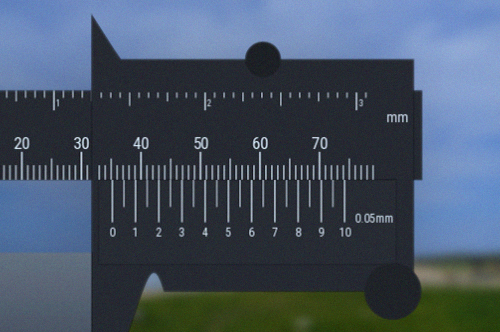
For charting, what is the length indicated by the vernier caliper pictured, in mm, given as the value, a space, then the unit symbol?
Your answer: 35.2 mm
